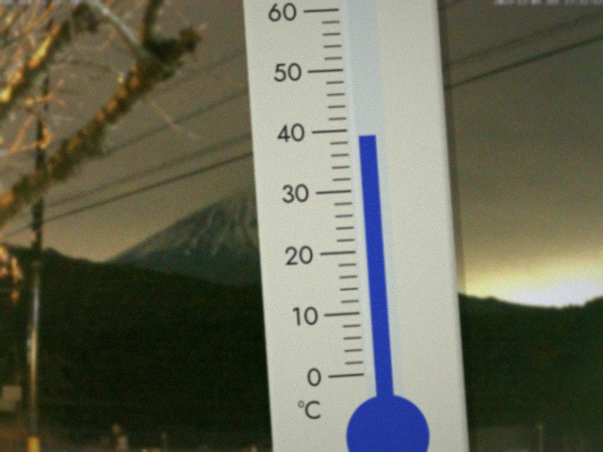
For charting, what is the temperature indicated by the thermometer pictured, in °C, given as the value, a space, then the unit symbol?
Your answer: 39 °C
